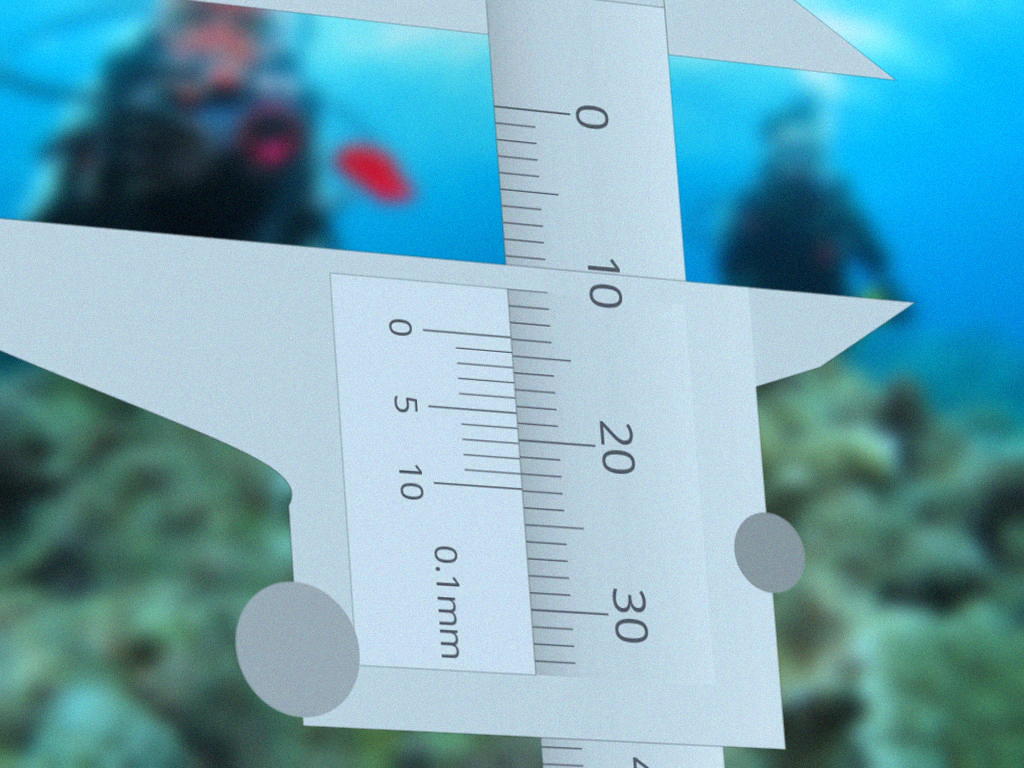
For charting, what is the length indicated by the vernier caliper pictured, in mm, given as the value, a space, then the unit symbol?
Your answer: 13.9 mm
